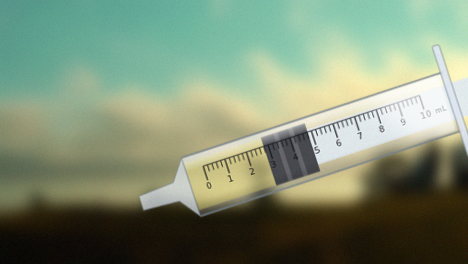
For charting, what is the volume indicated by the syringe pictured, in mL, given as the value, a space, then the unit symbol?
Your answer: 2.8 mL
